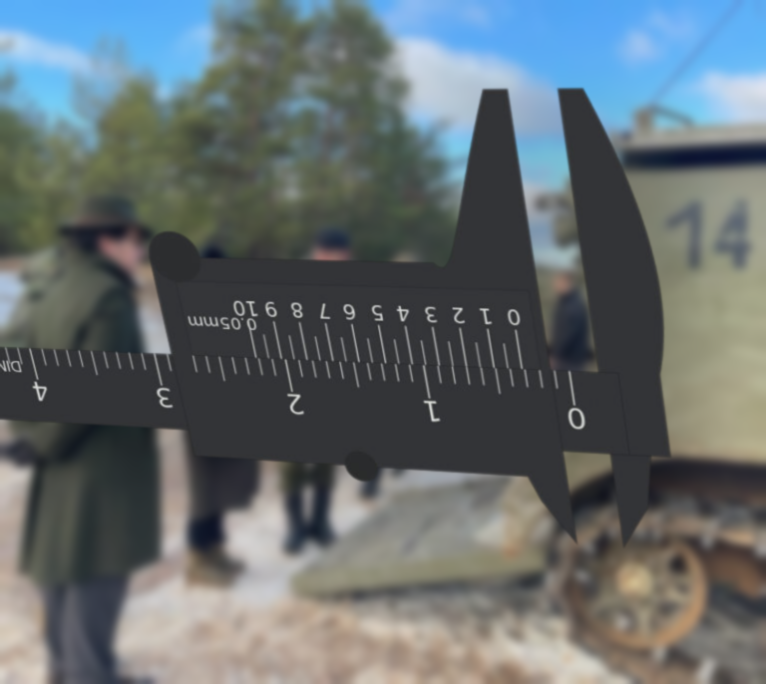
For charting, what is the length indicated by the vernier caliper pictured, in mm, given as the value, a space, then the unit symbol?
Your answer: 3.2 mm
